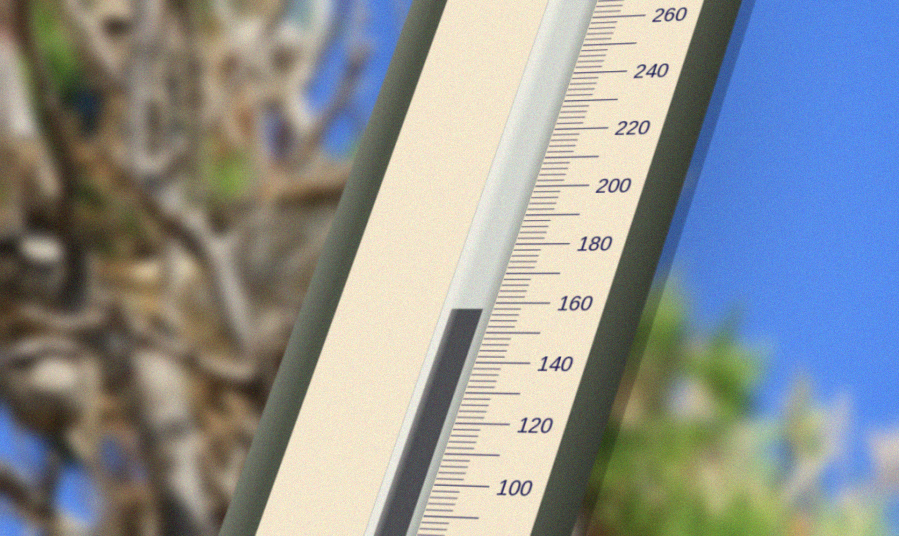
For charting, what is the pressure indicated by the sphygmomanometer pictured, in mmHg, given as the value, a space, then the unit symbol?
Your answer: 158 mmHg
